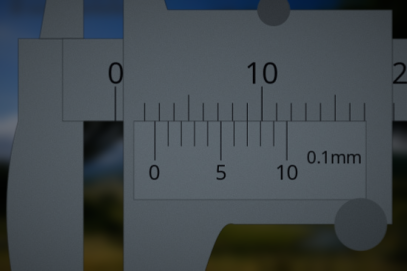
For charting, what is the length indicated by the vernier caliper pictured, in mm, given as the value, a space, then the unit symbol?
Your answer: 2.7 mm
